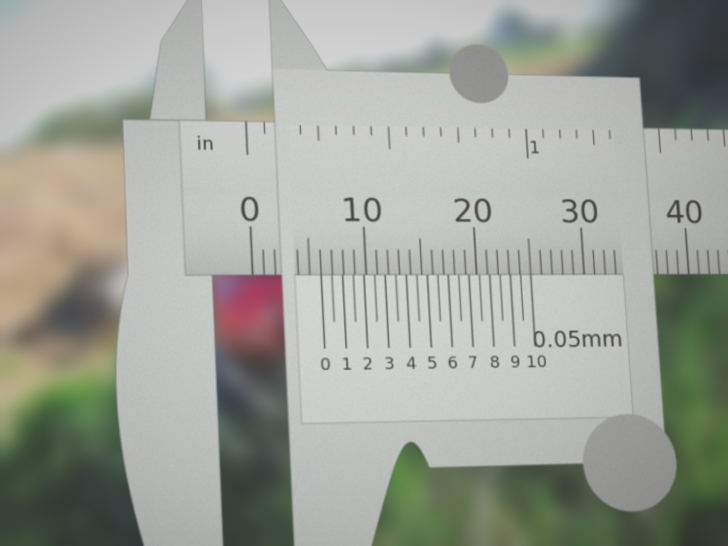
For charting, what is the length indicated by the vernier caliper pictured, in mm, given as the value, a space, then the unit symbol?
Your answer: 6.0 mm
